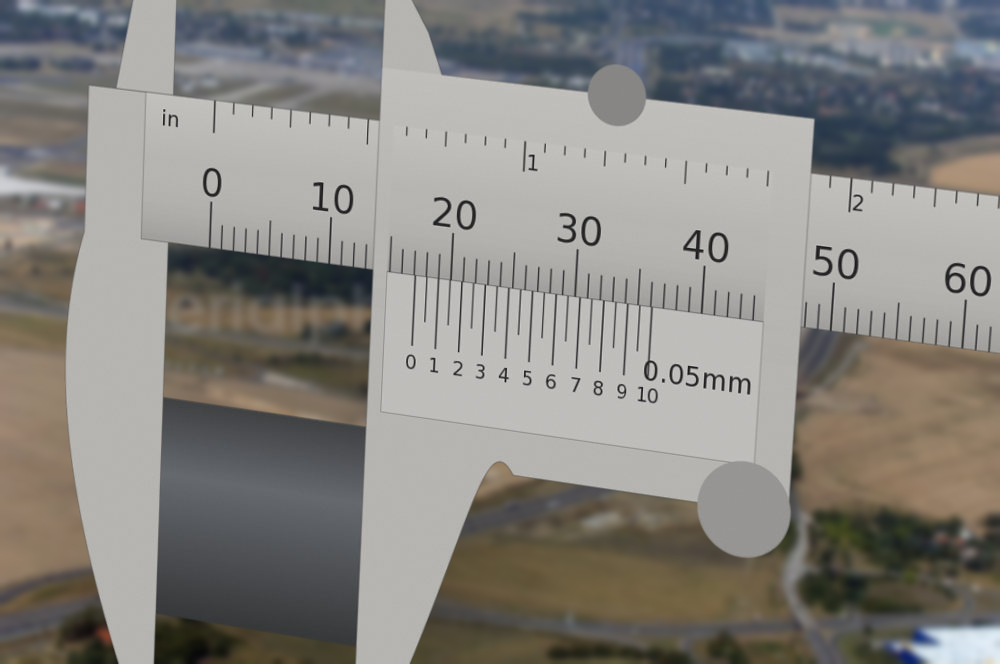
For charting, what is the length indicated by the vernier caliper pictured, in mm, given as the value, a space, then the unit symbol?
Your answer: 17.1 mm
